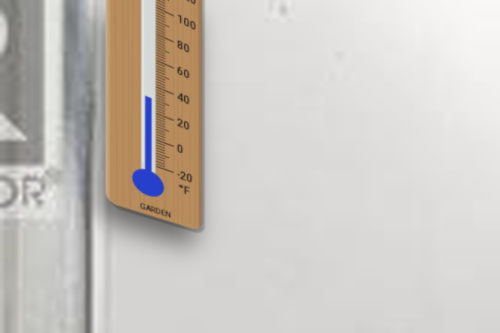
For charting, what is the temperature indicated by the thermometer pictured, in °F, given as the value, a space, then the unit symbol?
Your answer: 30 °F
